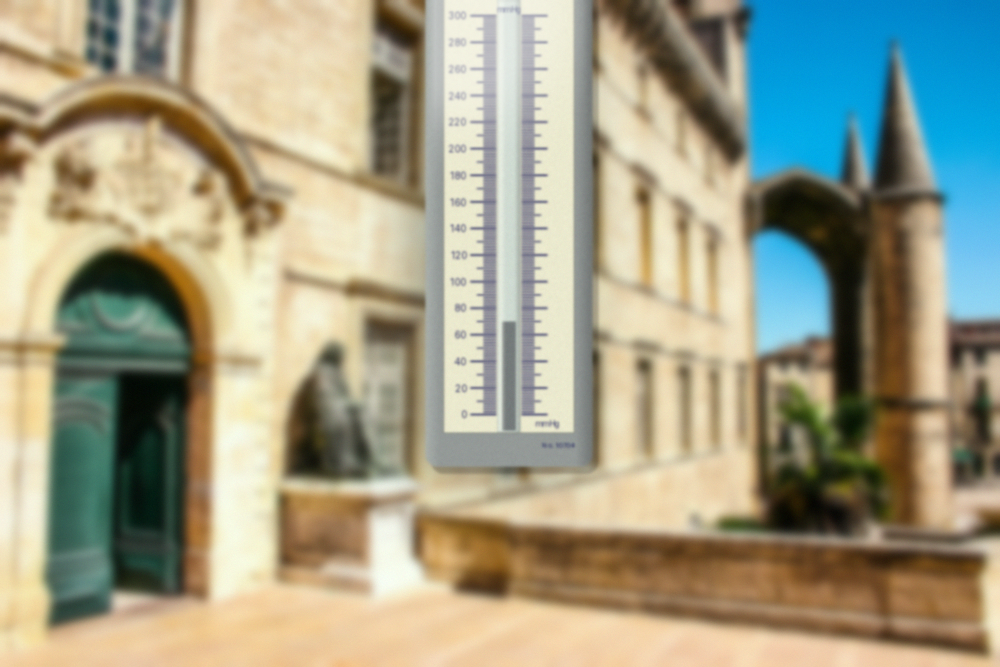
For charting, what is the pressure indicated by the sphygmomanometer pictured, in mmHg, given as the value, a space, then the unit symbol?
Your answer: 70 mmHg
